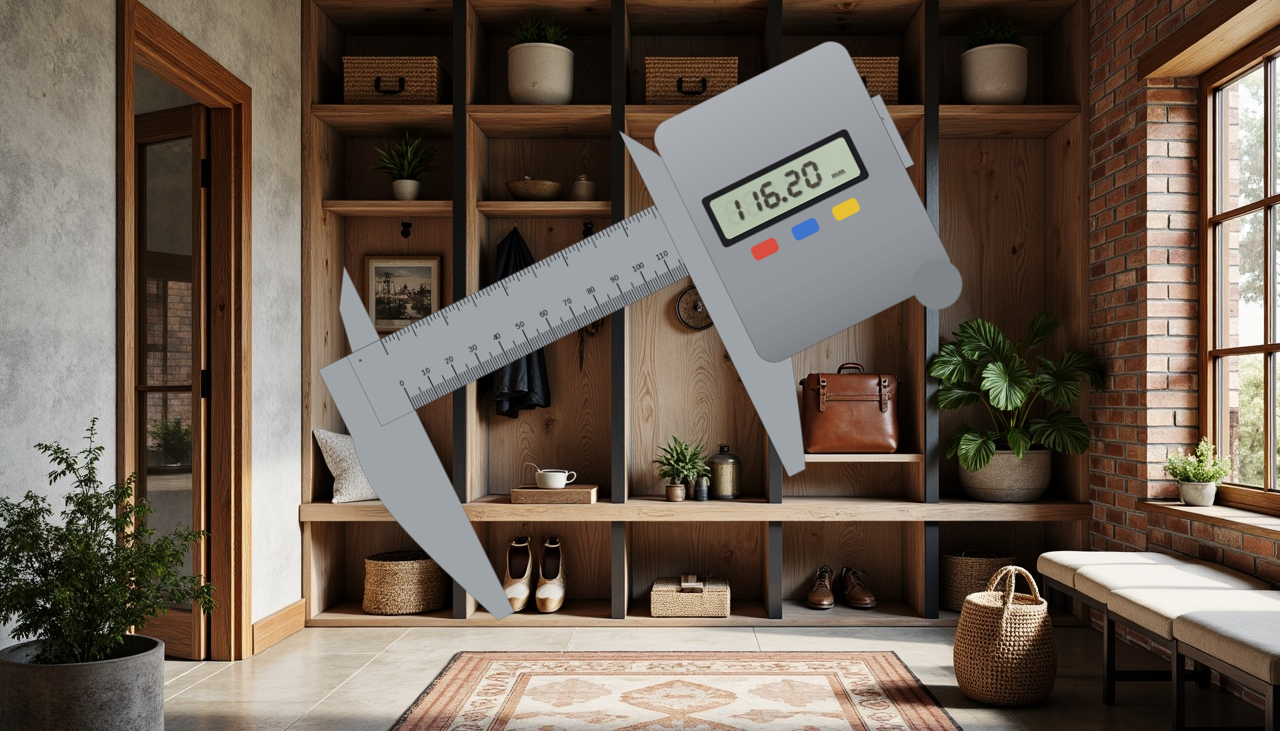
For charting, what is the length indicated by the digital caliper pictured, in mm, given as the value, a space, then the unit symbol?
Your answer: 116.20 mm
